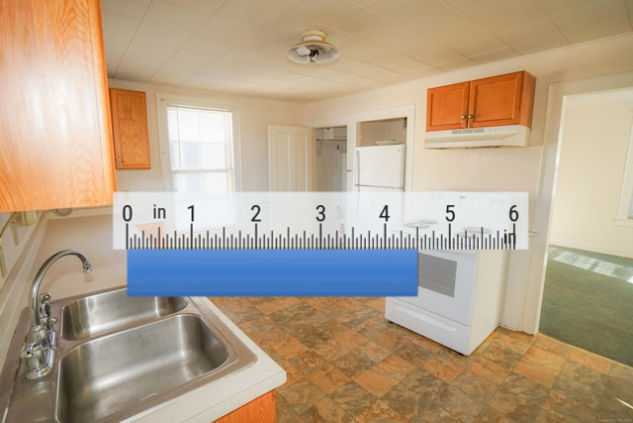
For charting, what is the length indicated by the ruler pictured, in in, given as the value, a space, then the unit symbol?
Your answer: 4.5 in
